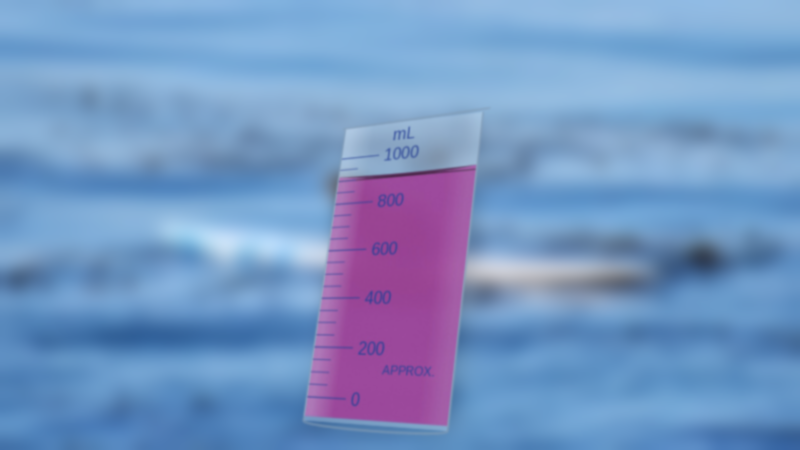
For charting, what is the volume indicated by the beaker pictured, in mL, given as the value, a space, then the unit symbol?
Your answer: 900 mL
